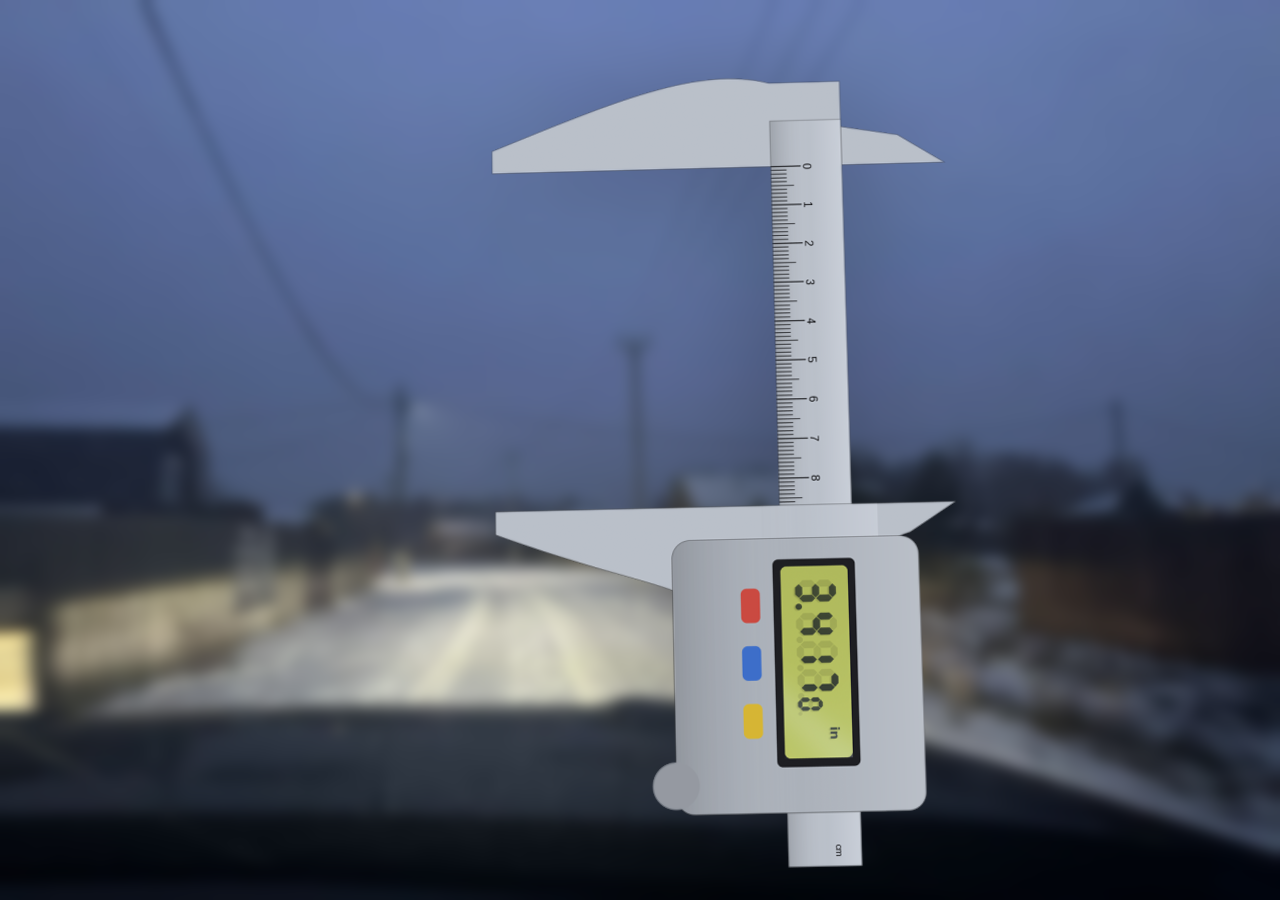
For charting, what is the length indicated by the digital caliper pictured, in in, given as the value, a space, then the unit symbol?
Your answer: 3.4170 in
